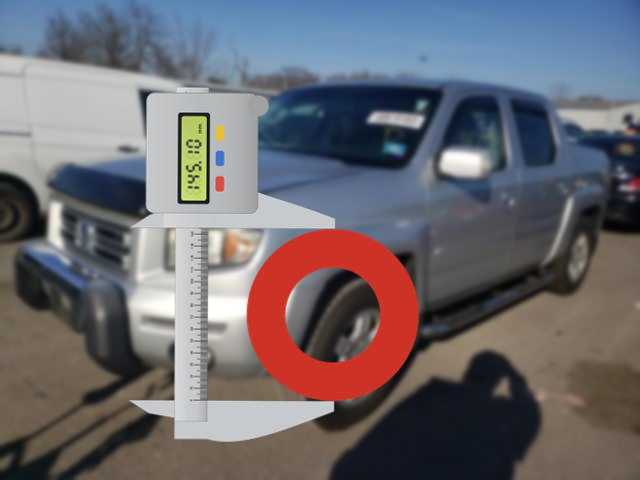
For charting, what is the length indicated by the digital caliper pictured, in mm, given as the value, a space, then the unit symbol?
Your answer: 145.10 mm
